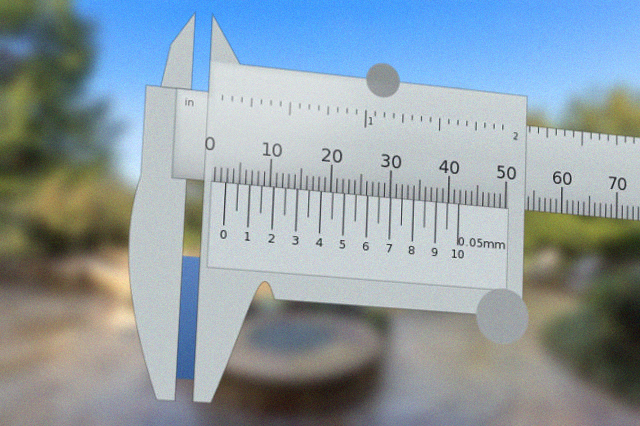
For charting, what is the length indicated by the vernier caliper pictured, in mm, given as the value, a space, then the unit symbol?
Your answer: 2.8 mm
